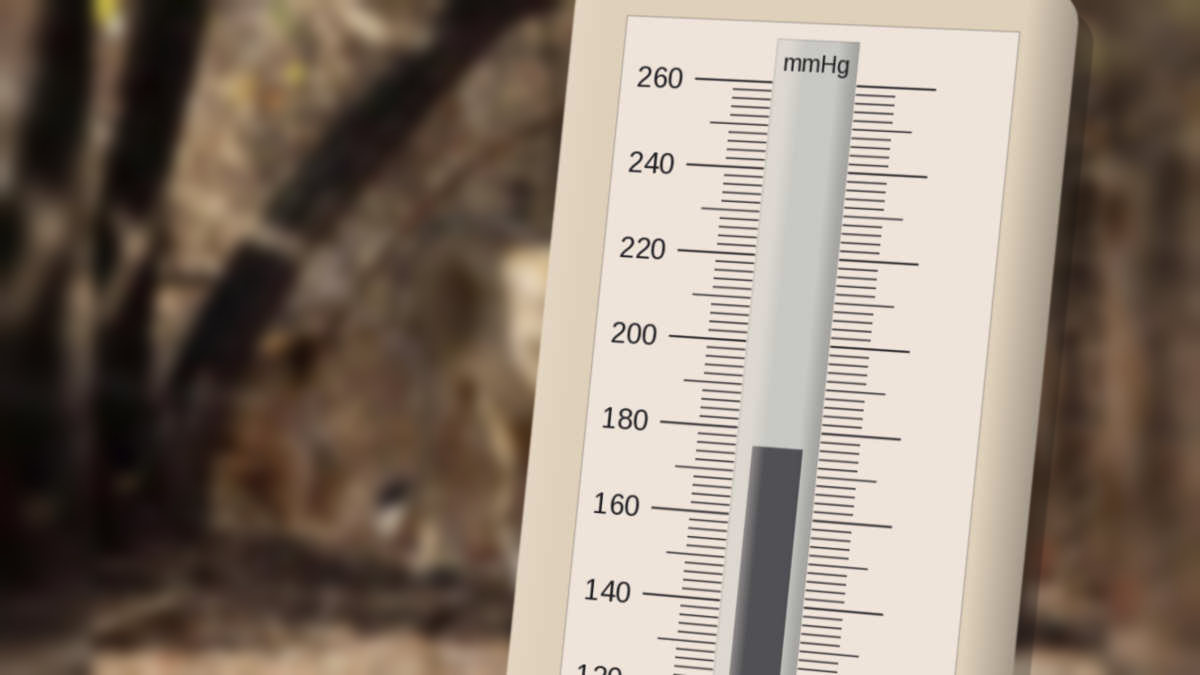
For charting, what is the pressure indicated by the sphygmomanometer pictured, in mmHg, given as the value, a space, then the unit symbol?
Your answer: 176 mmHg
